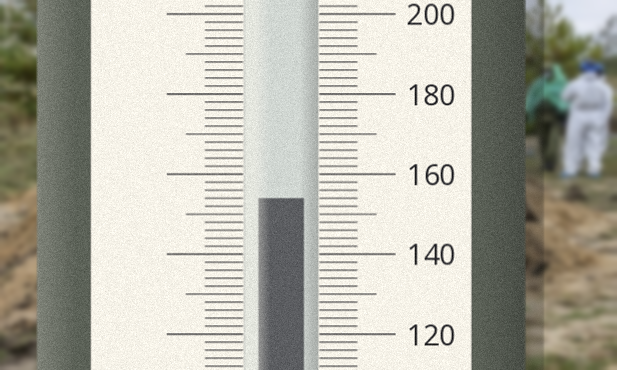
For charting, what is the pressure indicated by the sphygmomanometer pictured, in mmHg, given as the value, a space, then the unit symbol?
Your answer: 154 mmHg
